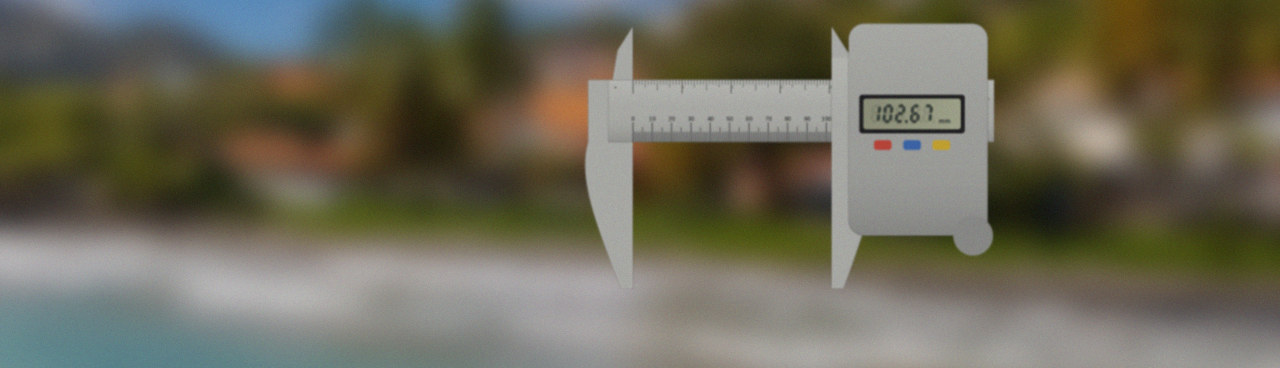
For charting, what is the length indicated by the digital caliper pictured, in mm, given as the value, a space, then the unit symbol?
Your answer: 102.67 mm
